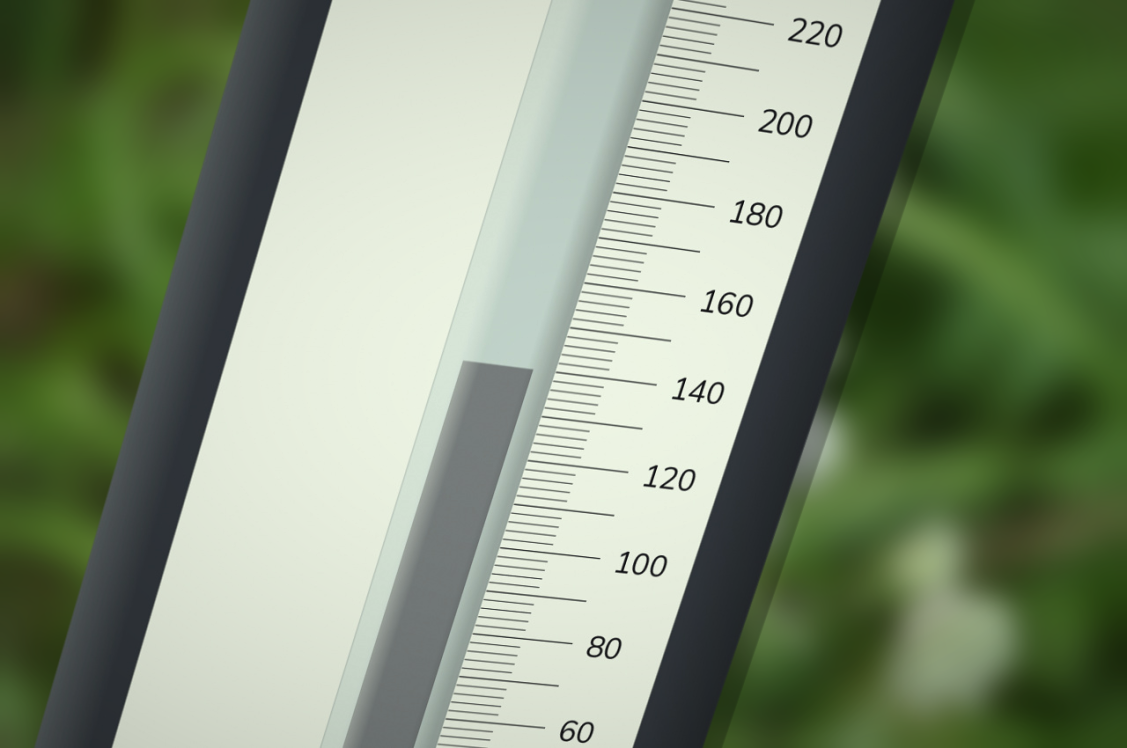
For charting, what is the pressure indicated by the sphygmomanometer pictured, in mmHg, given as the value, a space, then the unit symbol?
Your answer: 140 mmHg
